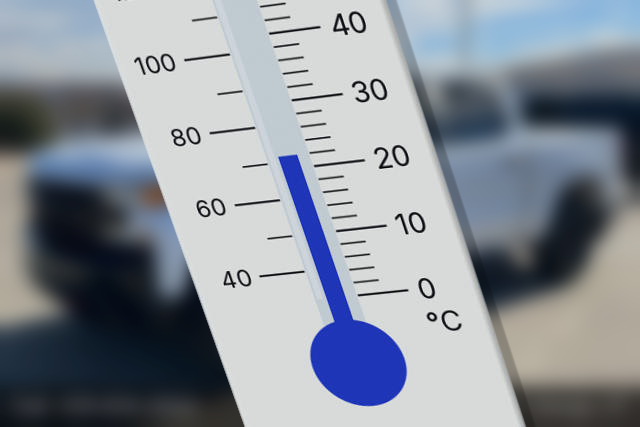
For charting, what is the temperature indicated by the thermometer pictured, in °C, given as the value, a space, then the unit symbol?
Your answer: 22 °C
